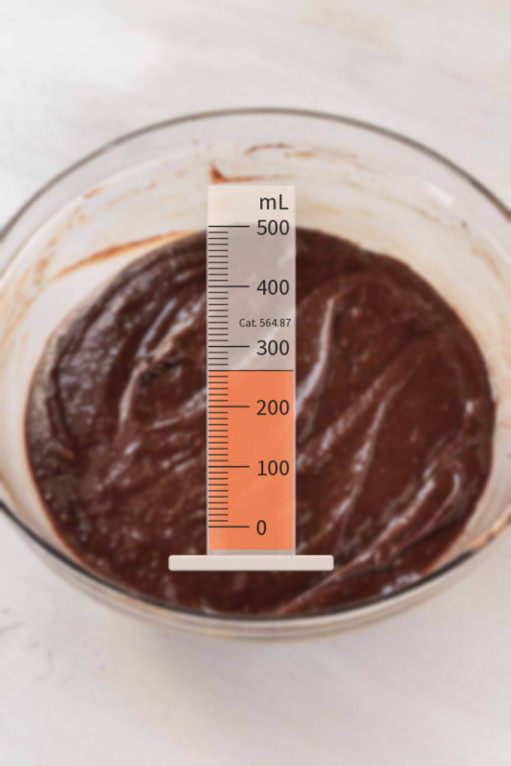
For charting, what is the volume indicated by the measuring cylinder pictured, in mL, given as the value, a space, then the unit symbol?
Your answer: 260 mL
